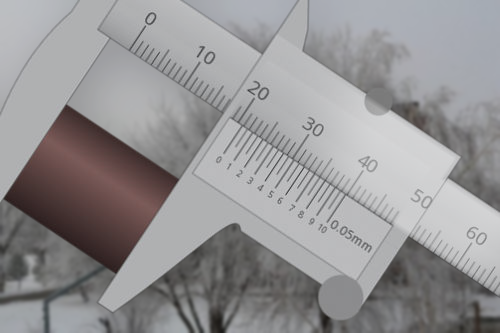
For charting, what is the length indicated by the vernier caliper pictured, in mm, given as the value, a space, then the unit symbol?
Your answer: 20.8 mm
